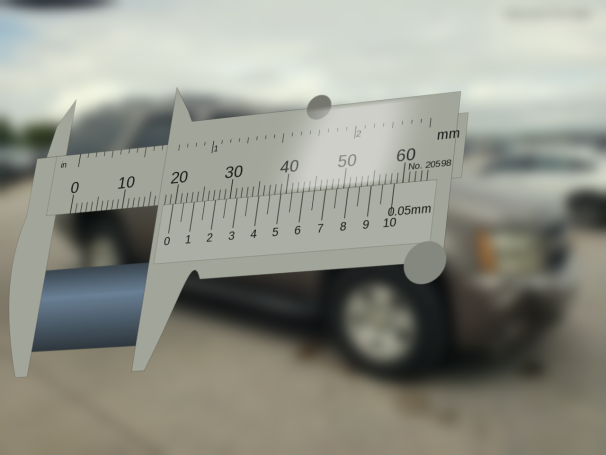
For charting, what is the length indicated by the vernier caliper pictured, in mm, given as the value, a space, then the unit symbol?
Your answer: 19.6 mm
